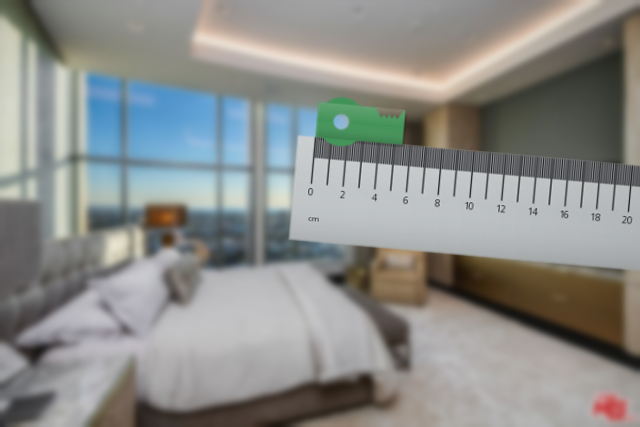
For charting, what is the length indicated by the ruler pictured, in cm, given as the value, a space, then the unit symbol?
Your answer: 5.5 cm
